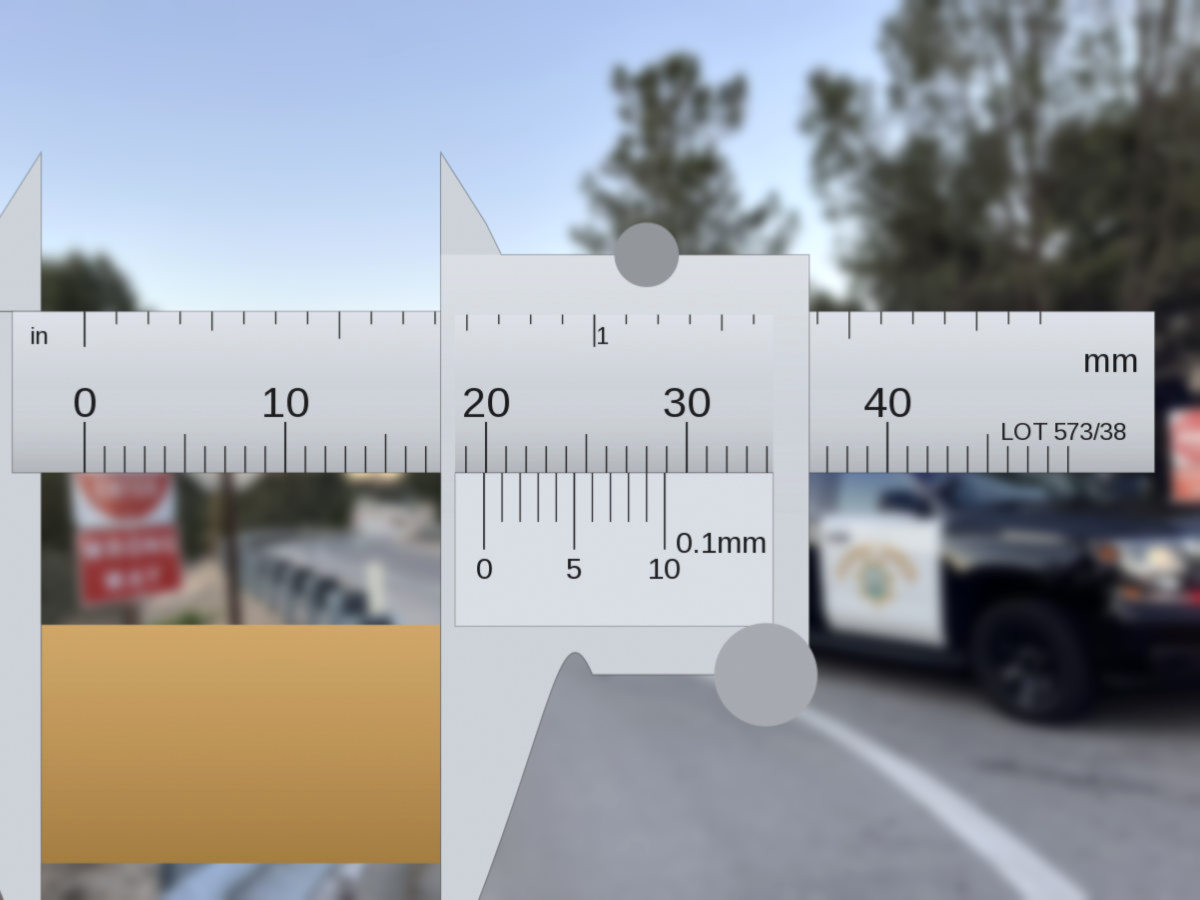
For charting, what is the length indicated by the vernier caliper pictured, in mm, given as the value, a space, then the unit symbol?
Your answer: 19.9 mm
